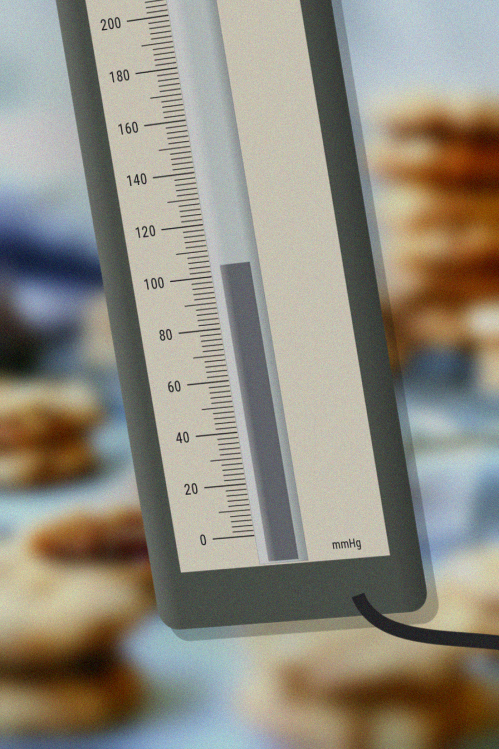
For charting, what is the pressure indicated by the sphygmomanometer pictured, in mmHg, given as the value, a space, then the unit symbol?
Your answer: 104 mmHg
